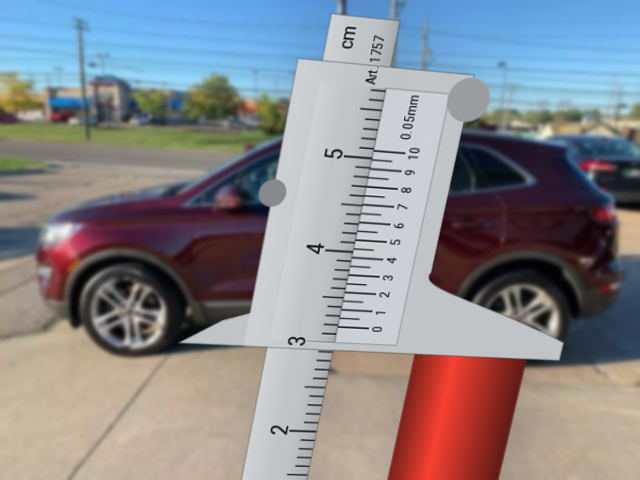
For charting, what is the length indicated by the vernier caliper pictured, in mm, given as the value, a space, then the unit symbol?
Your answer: 31.8 mm
